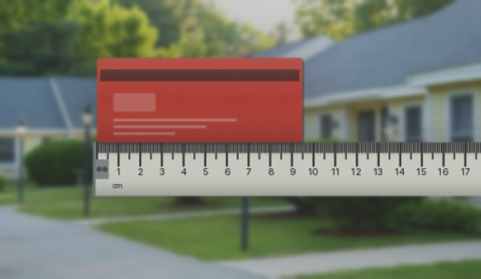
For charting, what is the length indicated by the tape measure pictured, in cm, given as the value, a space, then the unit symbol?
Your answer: 9.5 cm
